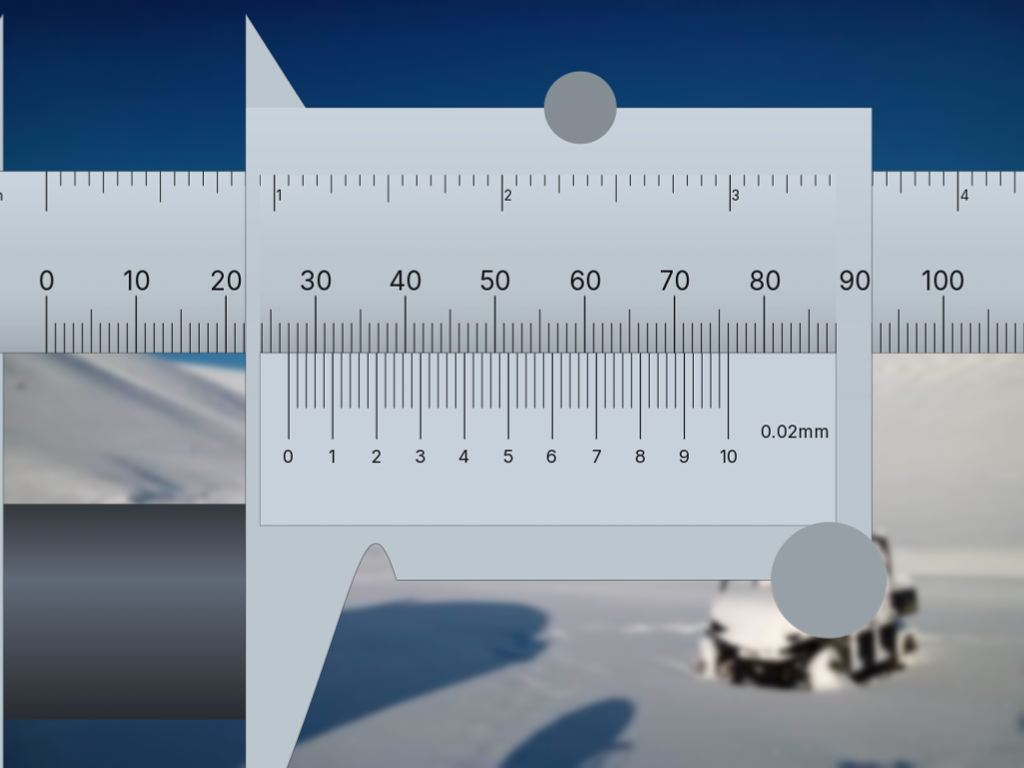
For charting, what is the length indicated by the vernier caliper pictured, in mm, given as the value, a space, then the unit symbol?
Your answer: 27.0 mm
